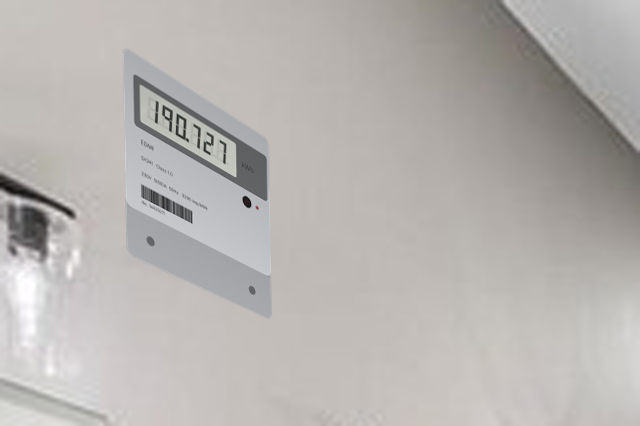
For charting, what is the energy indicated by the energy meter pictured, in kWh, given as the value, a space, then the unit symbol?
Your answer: 190.727 kWh
